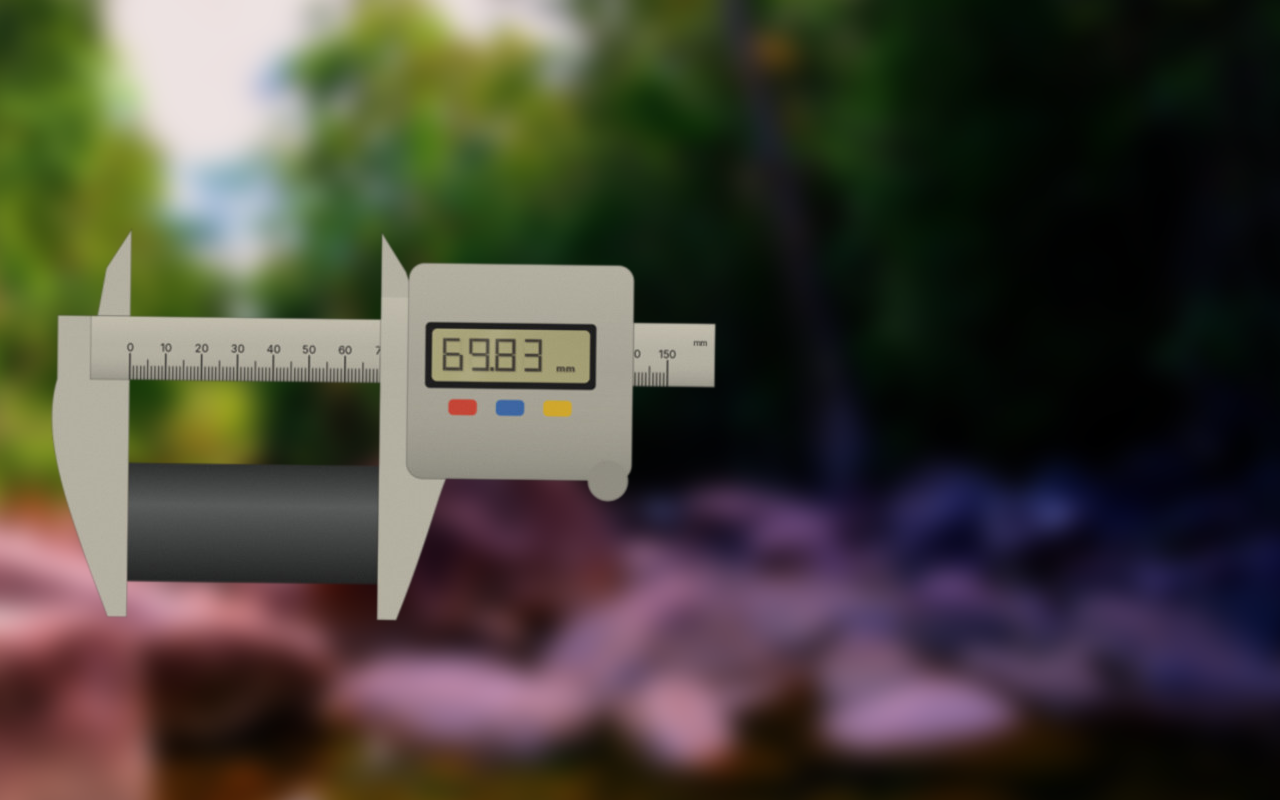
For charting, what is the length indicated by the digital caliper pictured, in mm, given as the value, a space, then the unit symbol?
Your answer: 69.83 mm
